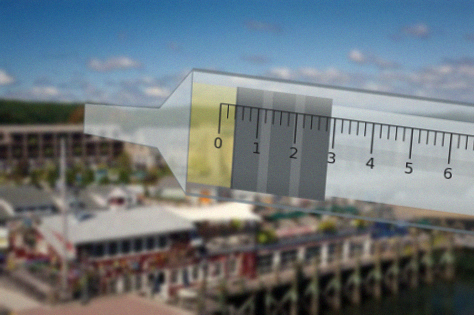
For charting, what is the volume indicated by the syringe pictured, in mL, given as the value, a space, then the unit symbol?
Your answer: 0.4 mL
